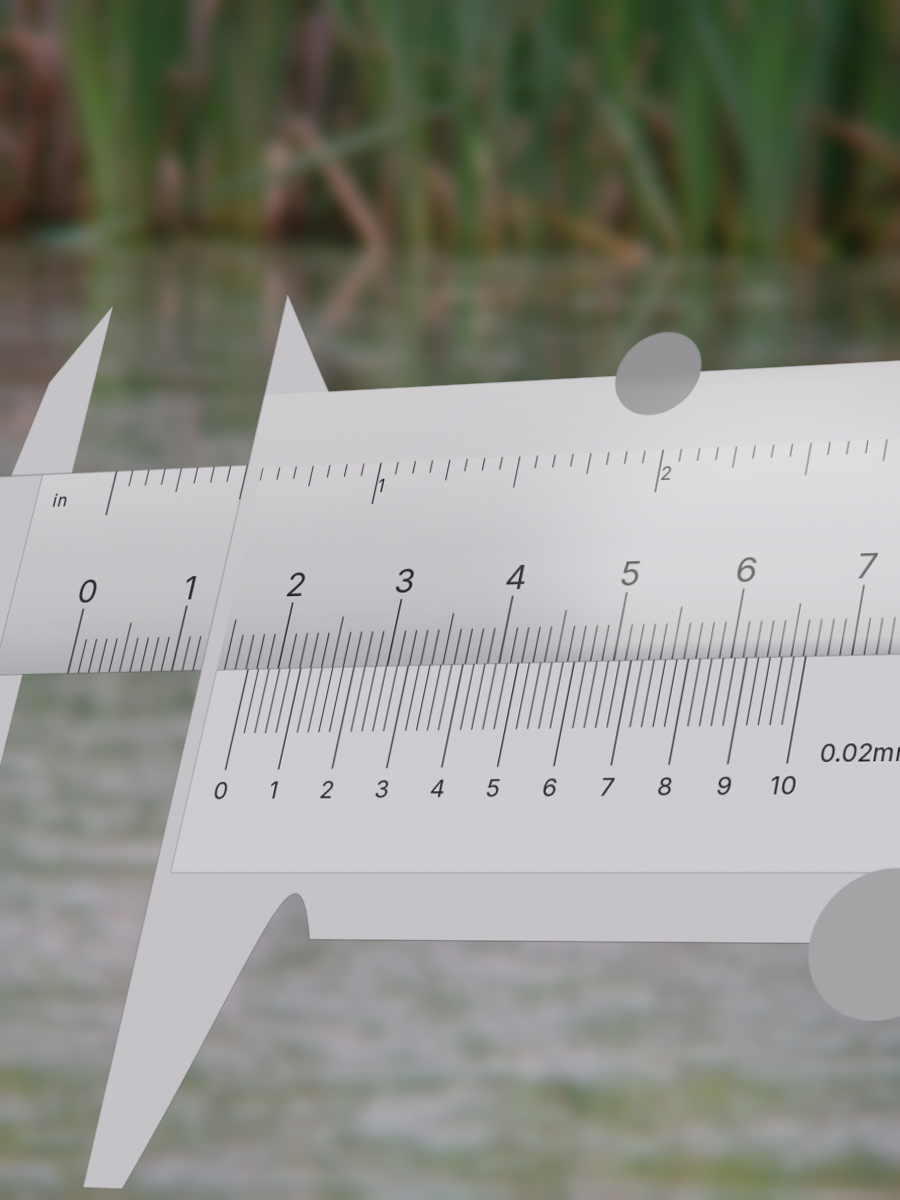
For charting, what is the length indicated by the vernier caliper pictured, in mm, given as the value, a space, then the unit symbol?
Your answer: 17.2 mm
